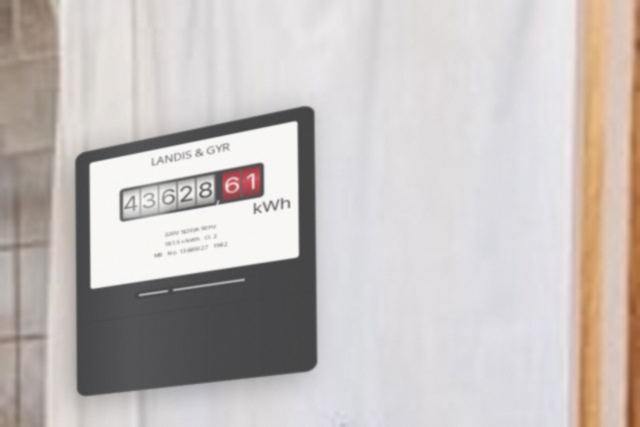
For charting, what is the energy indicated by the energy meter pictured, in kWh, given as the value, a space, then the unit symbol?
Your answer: 43628.61 kWh
